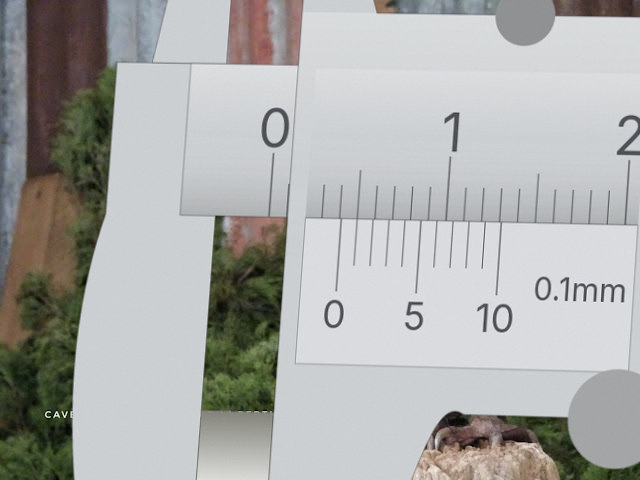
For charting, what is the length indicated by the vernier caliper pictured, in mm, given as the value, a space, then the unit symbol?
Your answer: 4.1 mm
